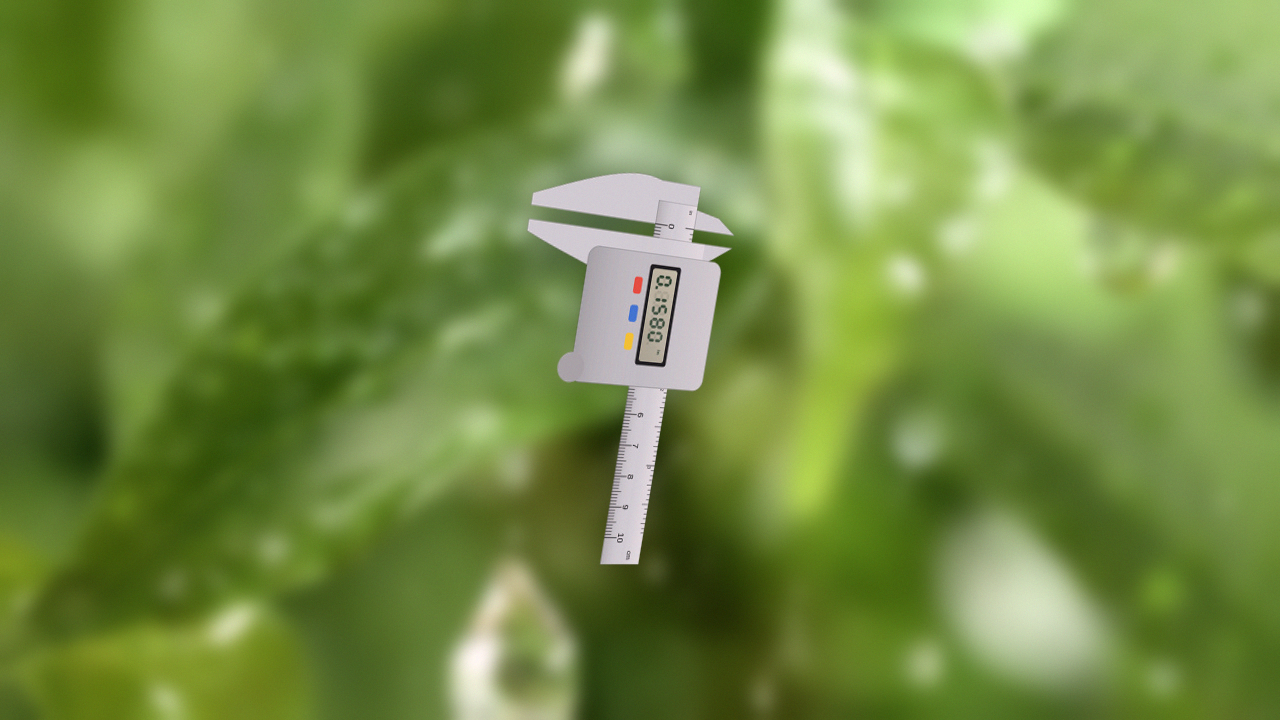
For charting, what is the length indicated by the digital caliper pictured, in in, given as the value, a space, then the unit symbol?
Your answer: 0.1580 in
